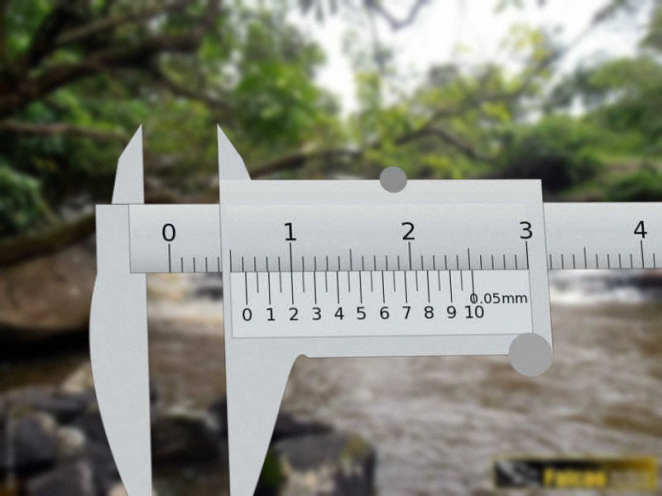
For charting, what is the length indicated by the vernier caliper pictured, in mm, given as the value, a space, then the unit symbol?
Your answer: 6.2 mm
